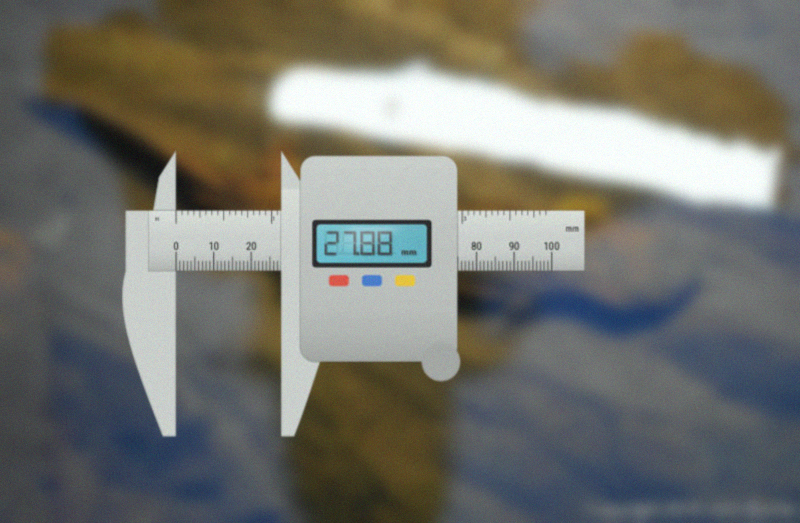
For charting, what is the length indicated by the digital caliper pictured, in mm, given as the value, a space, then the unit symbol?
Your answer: 27.88 mm
